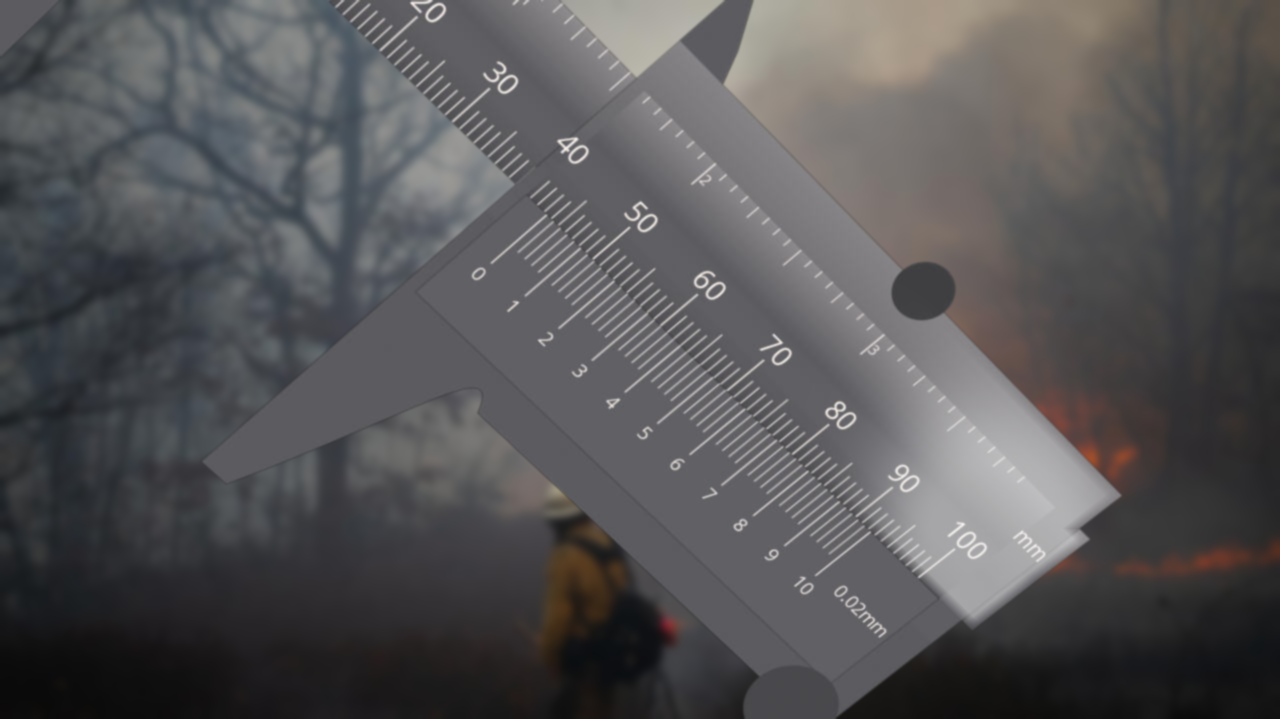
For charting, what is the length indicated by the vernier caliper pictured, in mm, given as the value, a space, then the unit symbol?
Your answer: 43.4 mm
